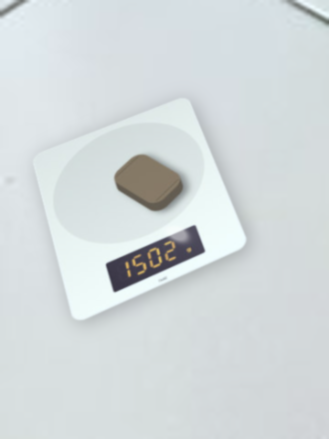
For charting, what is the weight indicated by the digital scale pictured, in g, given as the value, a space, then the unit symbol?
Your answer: 1502 g
